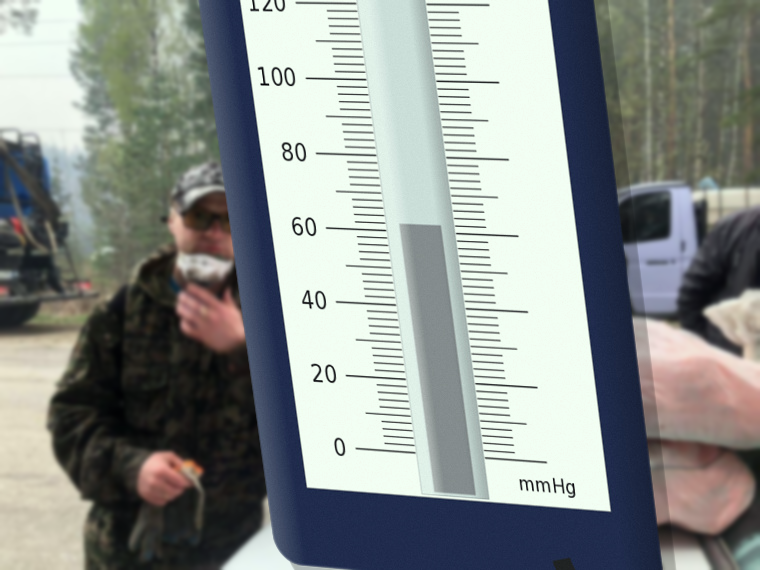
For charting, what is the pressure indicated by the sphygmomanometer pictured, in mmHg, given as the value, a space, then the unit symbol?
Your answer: 62 mmHg
